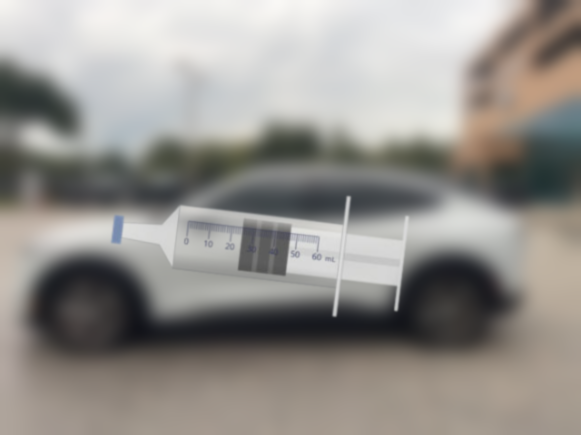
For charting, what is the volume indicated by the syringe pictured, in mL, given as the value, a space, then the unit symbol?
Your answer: 25 mL
